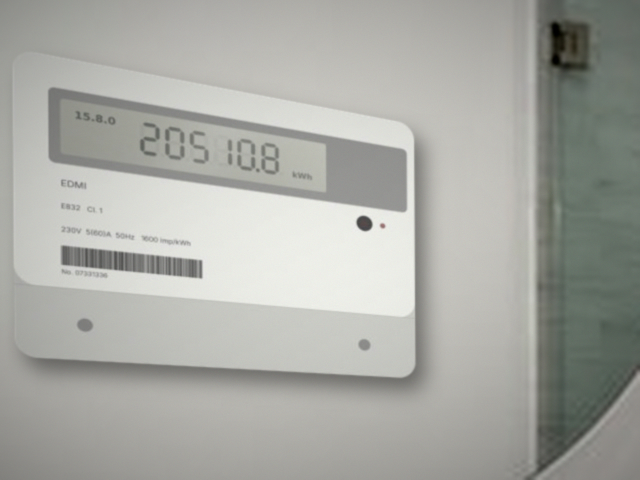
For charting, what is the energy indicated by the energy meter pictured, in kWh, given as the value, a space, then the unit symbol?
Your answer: 20510.8 kWh
